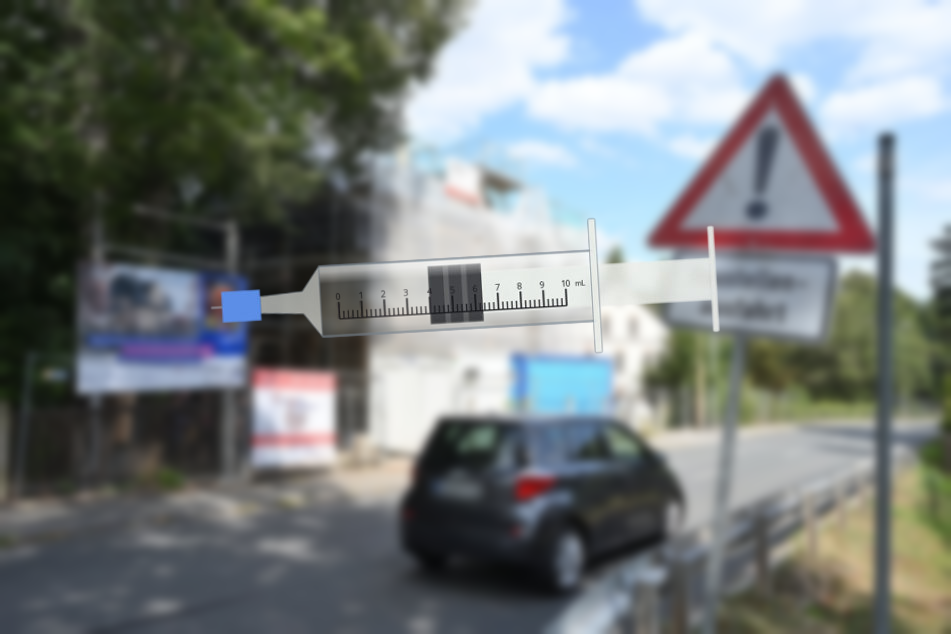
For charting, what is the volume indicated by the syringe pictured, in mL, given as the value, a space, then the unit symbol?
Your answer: 4 mL
